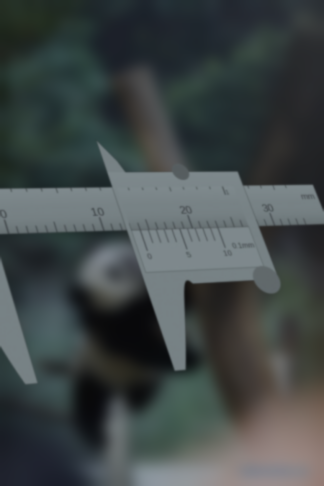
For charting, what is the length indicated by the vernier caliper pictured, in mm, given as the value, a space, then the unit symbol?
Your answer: 14.0 mm
